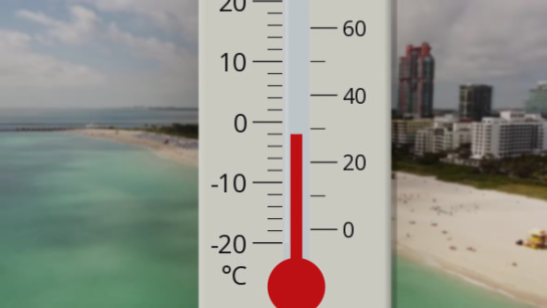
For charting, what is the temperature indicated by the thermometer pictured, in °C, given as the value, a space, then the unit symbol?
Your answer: -2 °C
